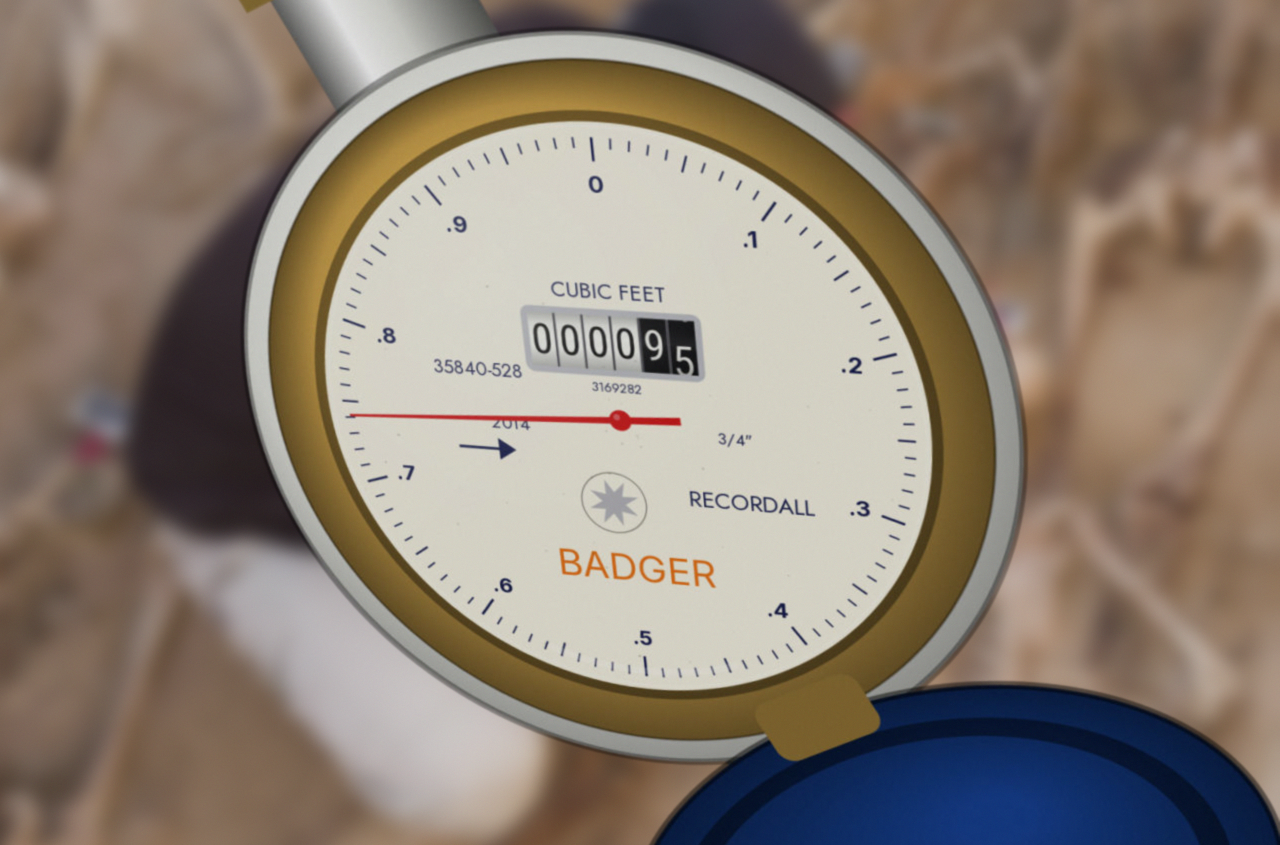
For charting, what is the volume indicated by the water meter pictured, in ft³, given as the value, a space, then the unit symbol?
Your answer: 94.74 ft³
